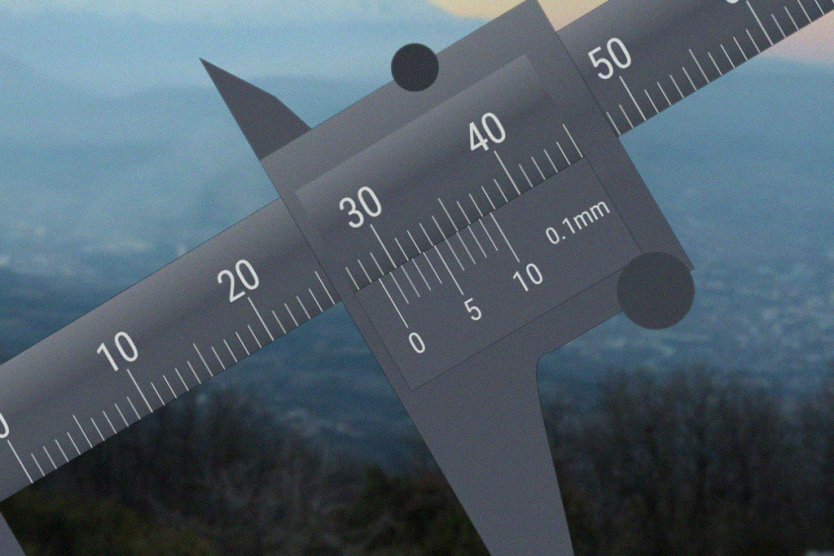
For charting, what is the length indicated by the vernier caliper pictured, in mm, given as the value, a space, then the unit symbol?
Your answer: 28.6 mm
